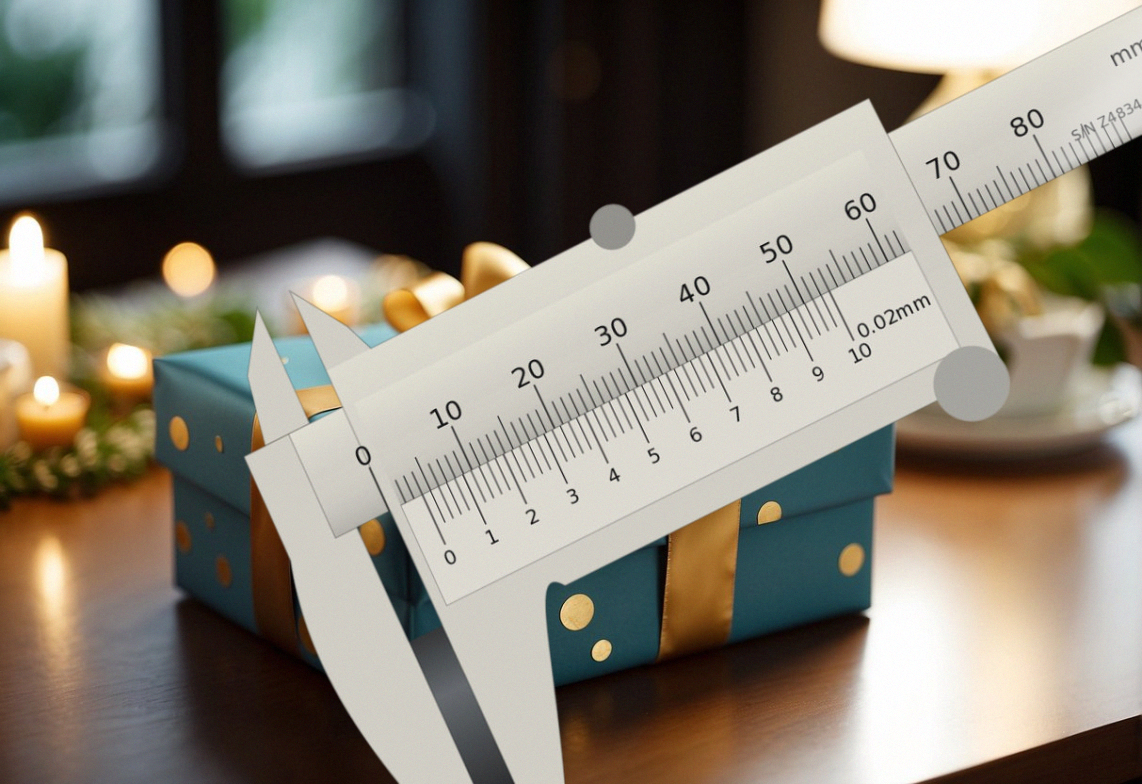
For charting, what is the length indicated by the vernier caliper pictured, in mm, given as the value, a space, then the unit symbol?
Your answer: 4.0 mm
